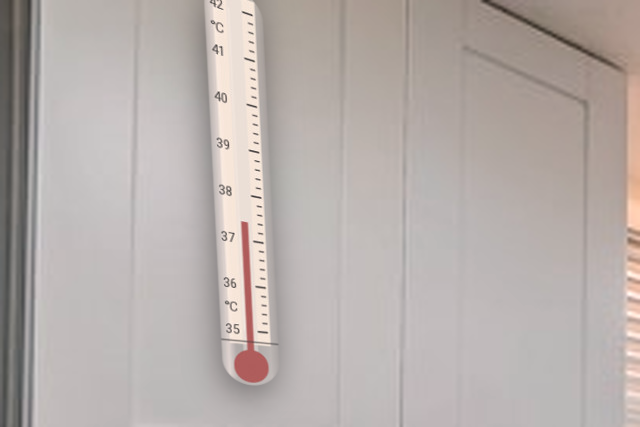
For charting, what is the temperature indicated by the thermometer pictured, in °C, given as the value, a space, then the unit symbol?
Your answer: 37.4 °C
